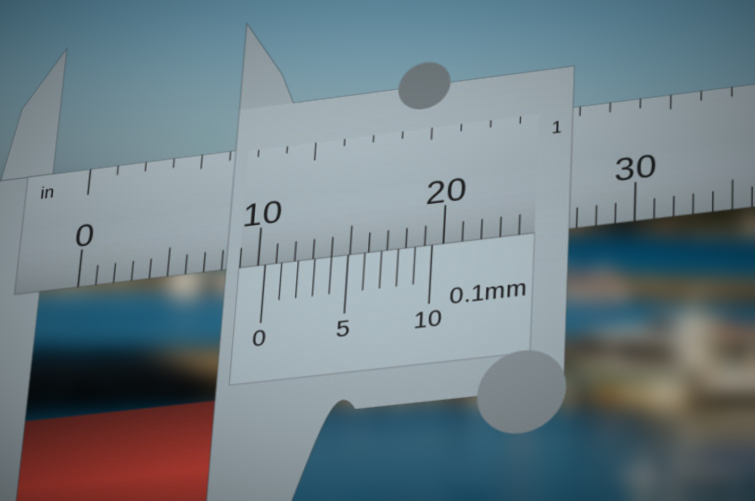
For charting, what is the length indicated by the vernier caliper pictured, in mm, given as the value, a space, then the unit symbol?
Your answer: 10.4 mm
